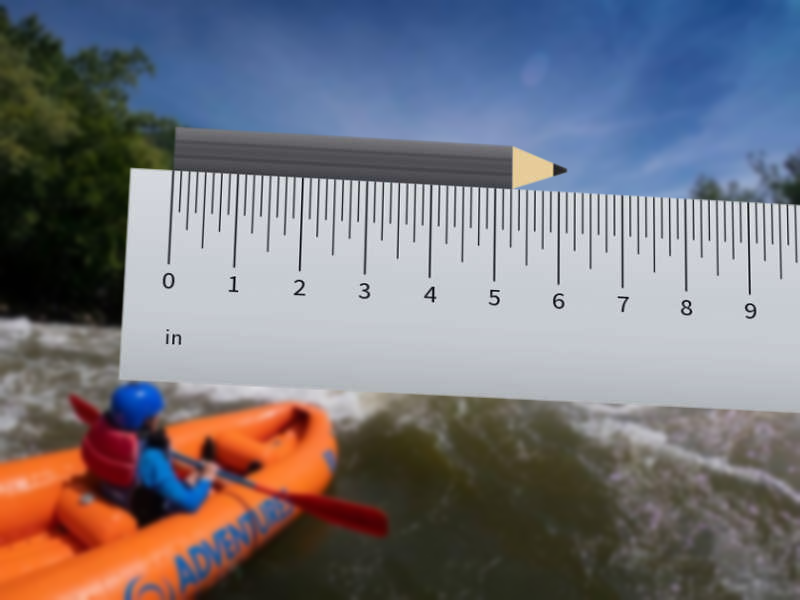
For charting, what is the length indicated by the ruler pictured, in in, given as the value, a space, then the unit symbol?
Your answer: 6.125 in
